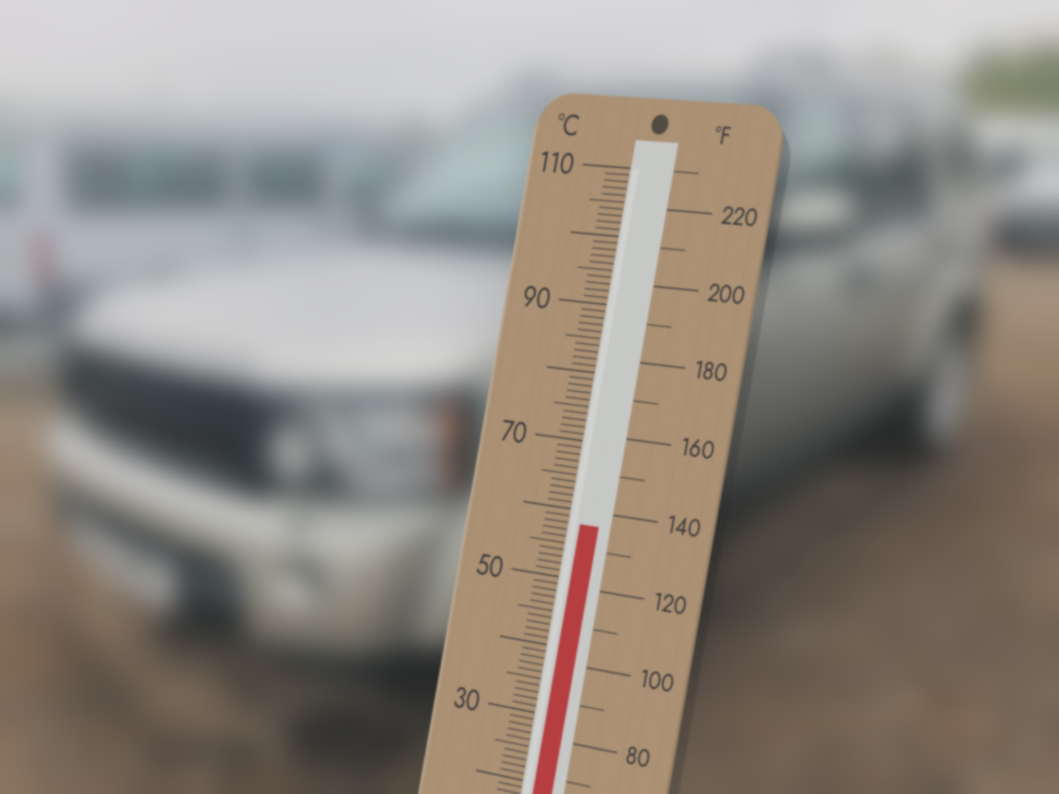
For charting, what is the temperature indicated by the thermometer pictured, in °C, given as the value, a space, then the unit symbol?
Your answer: 58 °C
